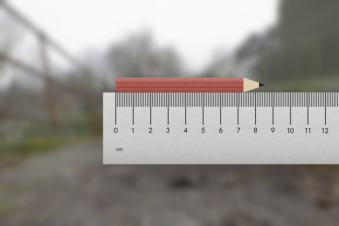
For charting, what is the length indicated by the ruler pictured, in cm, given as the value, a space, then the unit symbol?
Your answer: 8.5 cm
